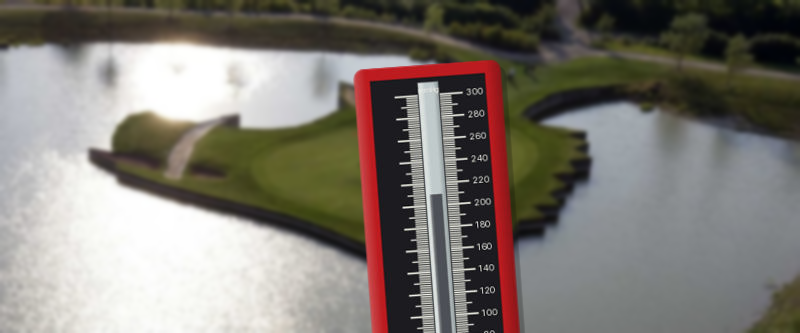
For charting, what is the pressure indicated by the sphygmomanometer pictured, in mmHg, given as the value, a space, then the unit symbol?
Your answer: 210 mmHg
